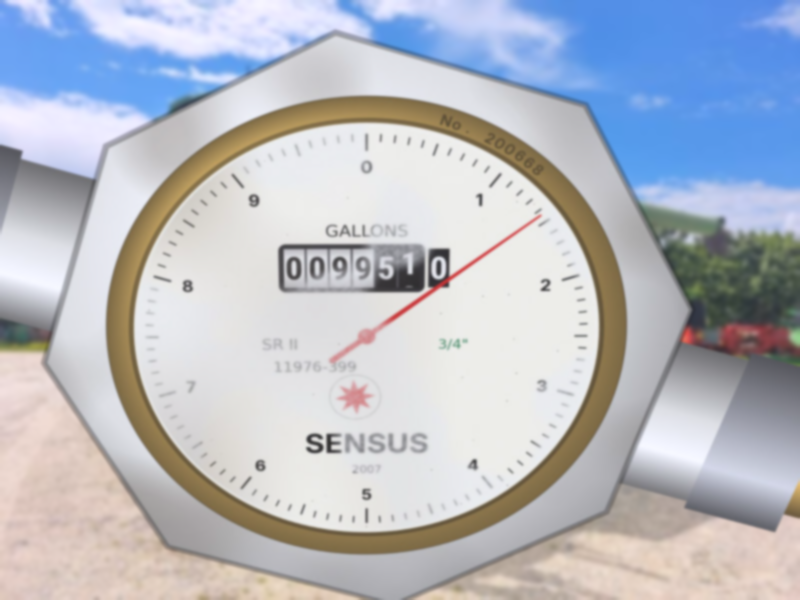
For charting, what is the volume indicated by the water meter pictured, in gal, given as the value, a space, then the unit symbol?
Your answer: 99511.4 gal
